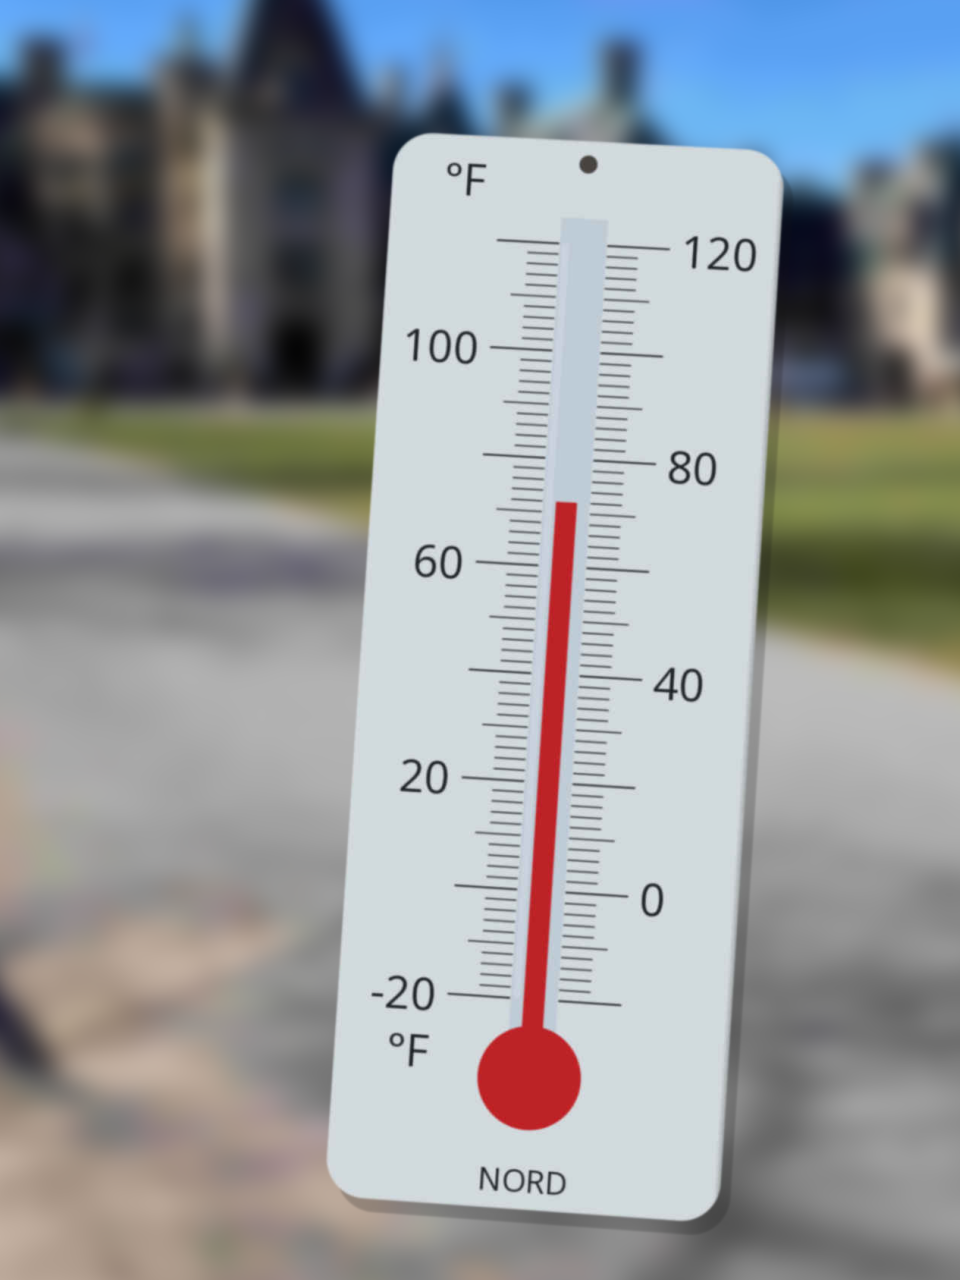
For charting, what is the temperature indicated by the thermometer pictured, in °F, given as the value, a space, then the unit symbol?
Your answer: 72 °F
